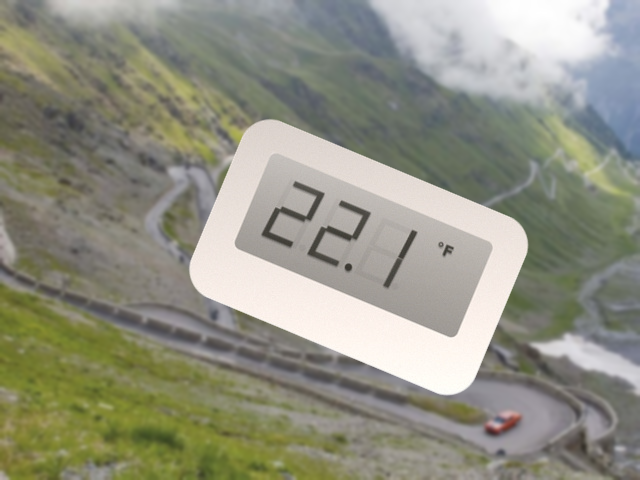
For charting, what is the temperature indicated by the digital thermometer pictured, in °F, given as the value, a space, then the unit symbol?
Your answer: 22.1 °F
